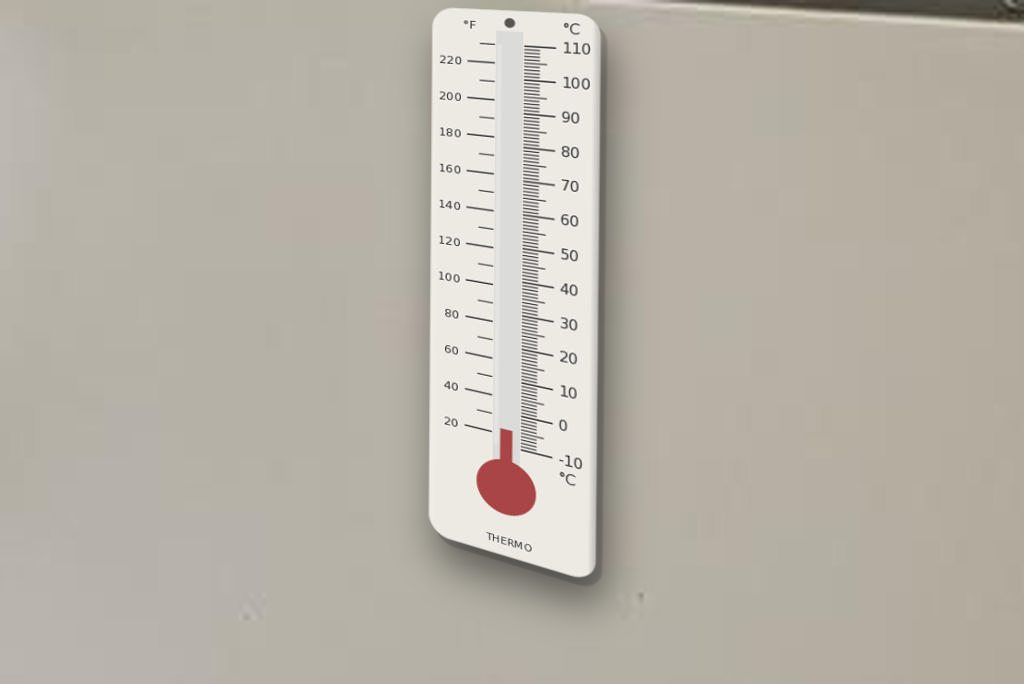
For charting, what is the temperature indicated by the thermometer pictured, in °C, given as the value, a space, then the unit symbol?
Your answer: -5 °C
